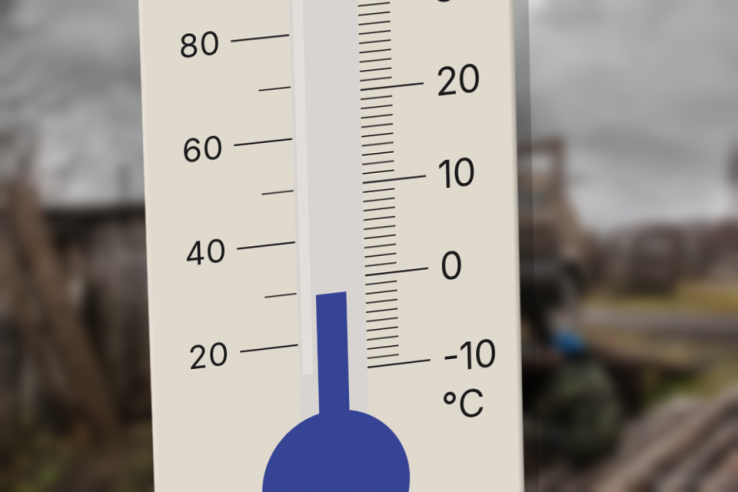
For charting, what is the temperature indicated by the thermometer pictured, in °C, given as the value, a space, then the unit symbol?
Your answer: -1.5 °C
